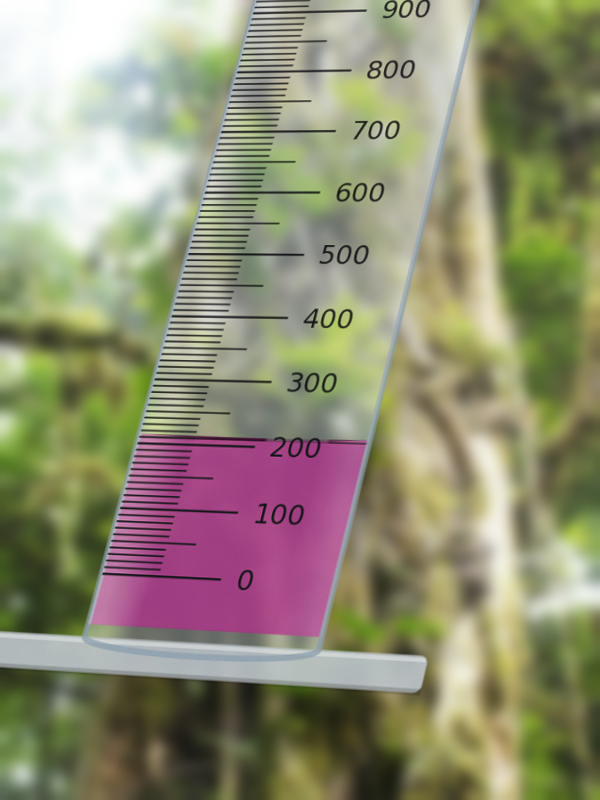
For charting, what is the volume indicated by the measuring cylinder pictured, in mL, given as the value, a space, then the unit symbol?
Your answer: 210 mL
